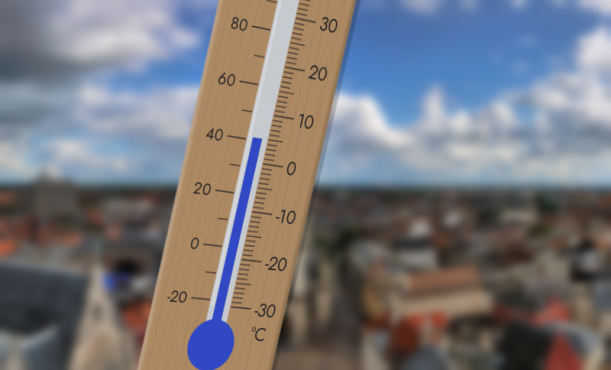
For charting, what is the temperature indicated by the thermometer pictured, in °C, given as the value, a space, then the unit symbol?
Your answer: 5 °C
